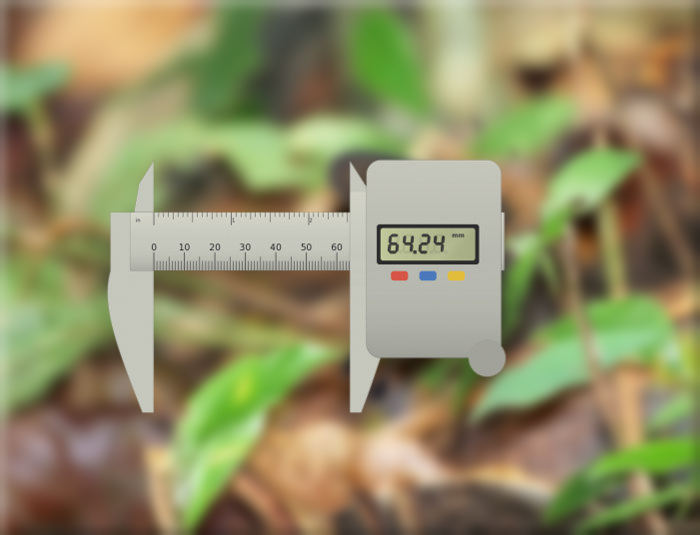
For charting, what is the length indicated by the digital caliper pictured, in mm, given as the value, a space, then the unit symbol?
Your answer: 64.24 mm
